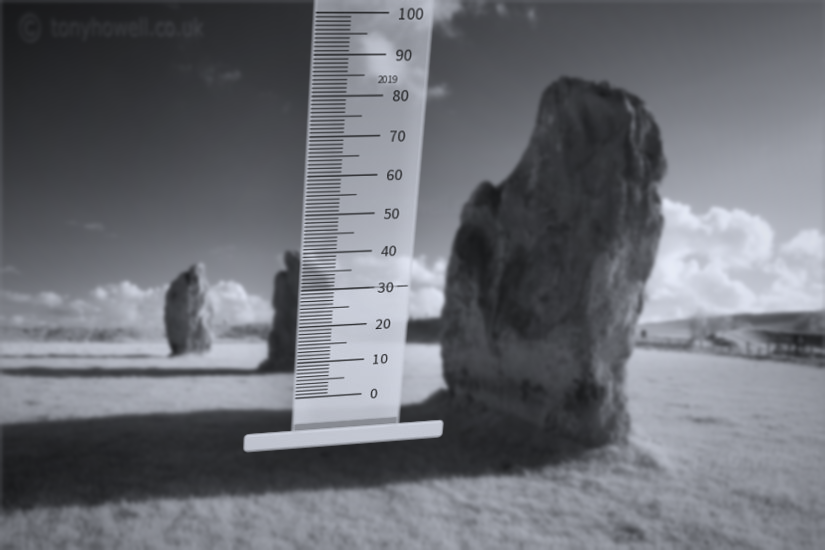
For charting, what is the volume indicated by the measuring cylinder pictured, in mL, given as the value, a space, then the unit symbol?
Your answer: 30 mL
